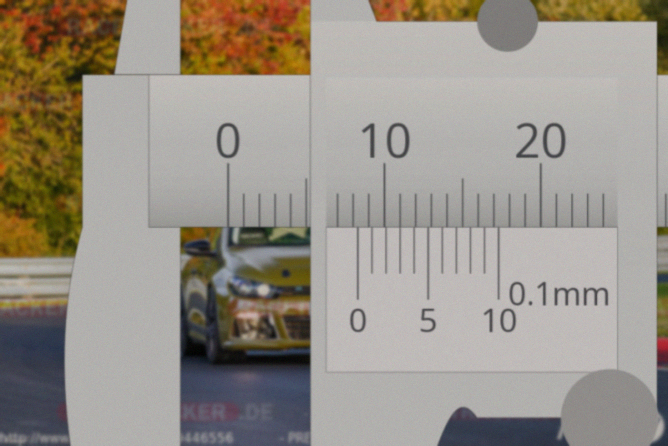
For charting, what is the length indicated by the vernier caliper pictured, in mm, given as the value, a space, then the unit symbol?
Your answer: 8.3 mm
